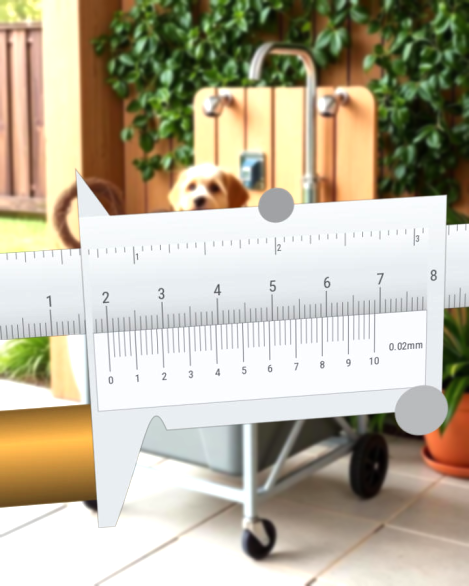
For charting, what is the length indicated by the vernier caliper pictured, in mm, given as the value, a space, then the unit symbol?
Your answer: 20.0 mm
